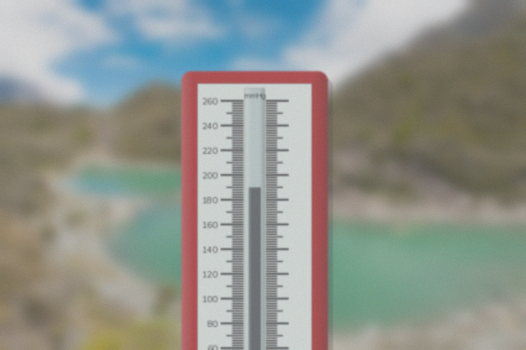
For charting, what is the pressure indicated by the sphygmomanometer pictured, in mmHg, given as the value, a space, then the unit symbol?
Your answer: 190 mmHg
